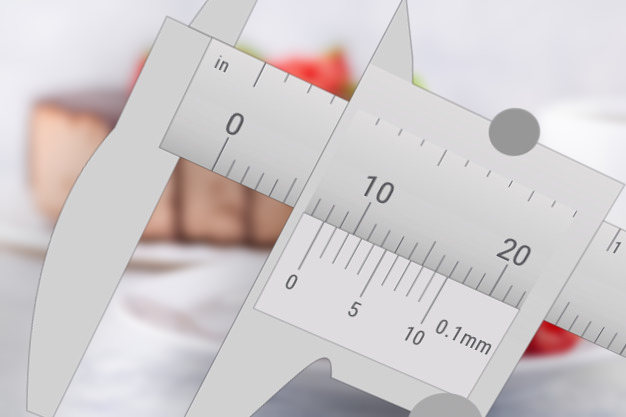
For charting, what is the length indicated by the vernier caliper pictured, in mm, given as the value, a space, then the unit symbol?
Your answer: 7.9 mm
